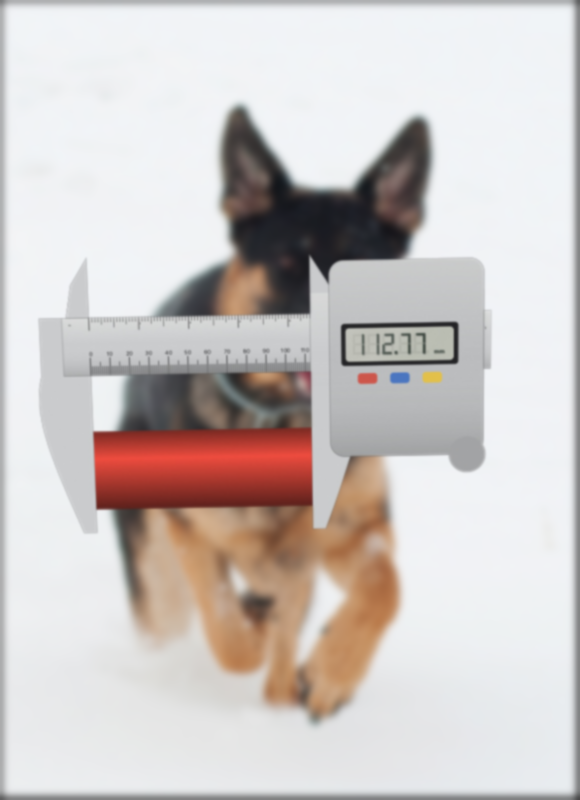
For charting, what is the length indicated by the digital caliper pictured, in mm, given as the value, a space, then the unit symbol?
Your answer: 112.77 mm
